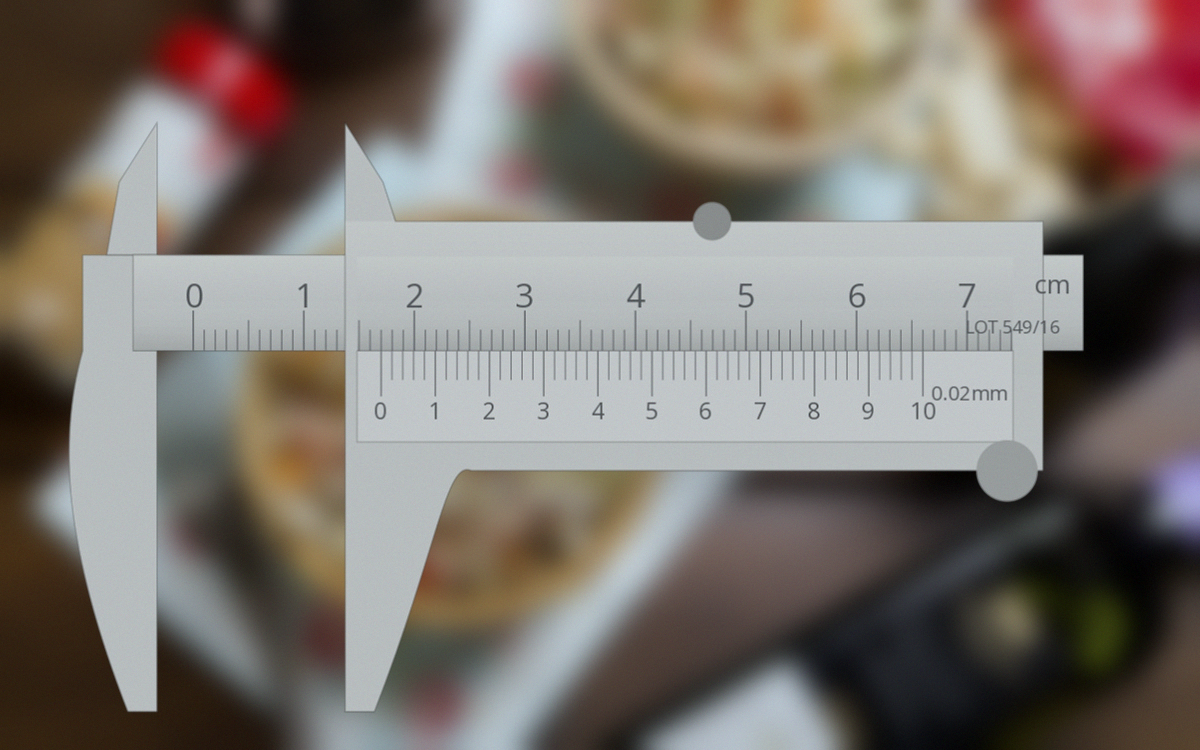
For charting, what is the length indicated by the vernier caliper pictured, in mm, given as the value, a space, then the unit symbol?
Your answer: 17.0 mm
